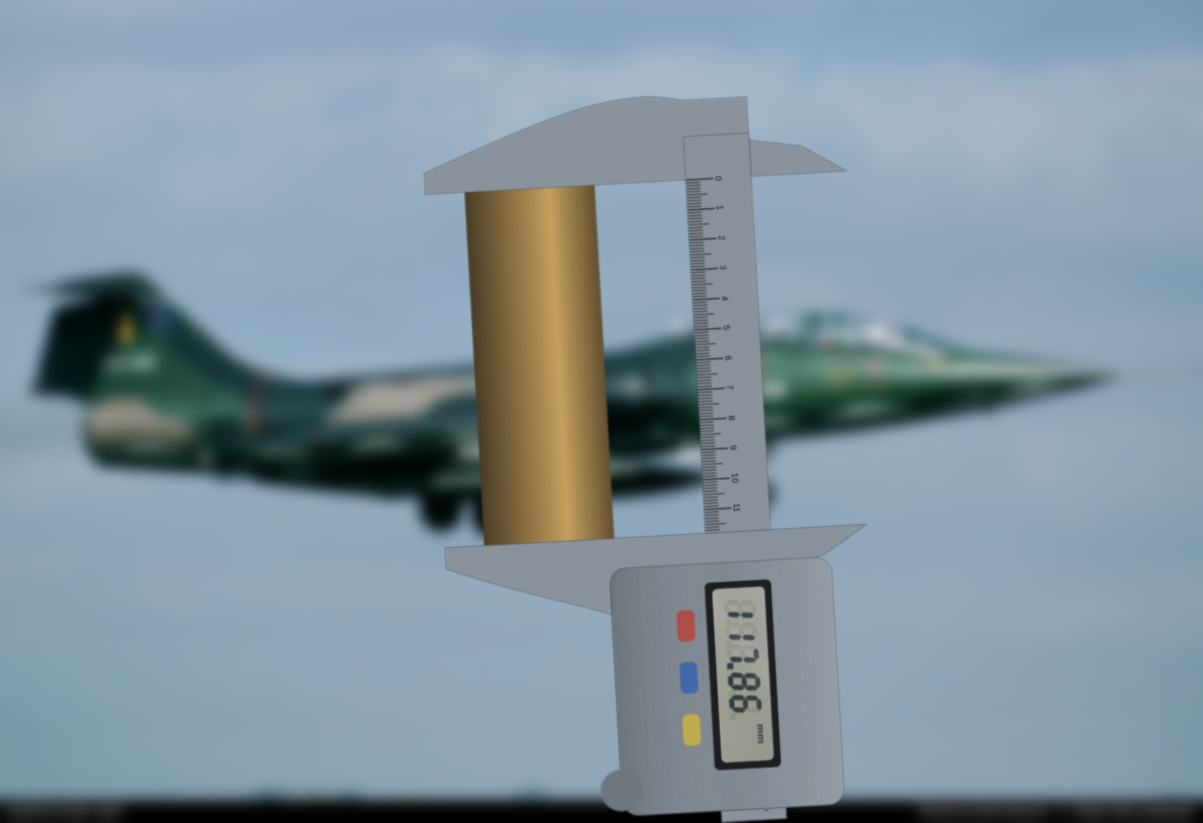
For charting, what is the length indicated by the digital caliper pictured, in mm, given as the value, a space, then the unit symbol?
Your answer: 117.86 mm
